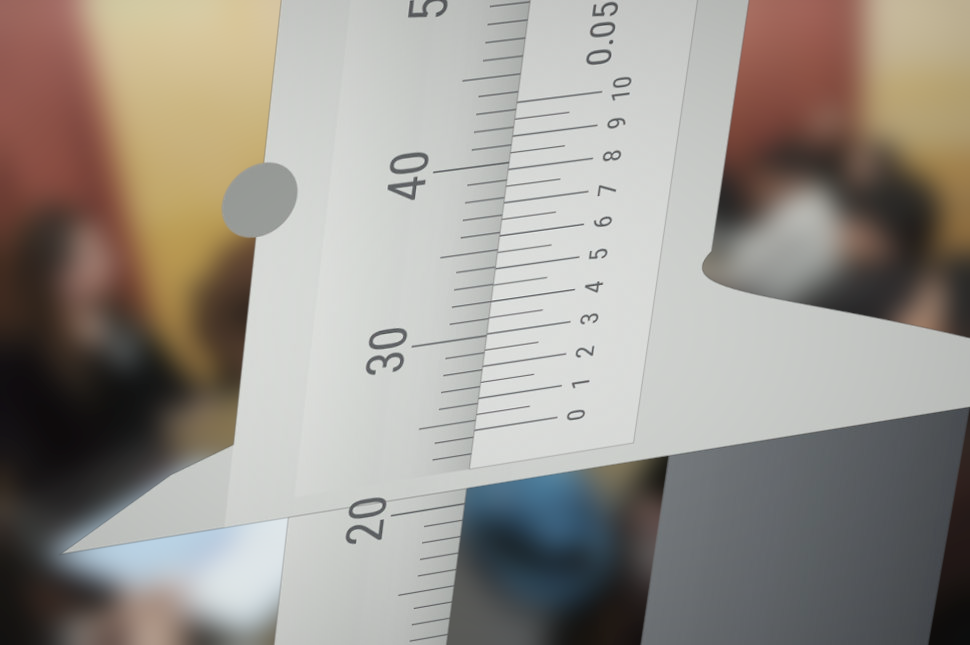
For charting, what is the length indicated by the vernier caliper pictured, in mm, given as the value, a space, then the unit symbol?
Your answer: 24.4 mm
